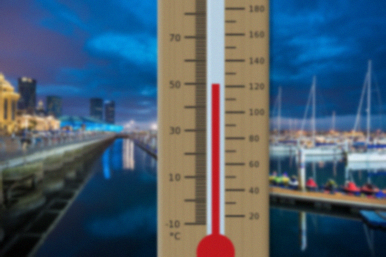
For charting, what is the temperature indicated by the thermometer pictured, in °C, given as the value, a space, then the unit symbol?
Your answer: 50 °C
